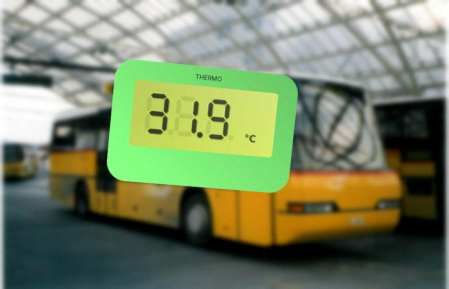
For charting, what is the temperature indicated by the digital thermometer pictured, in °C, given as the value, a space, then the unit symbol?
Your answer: 31.9 °C
